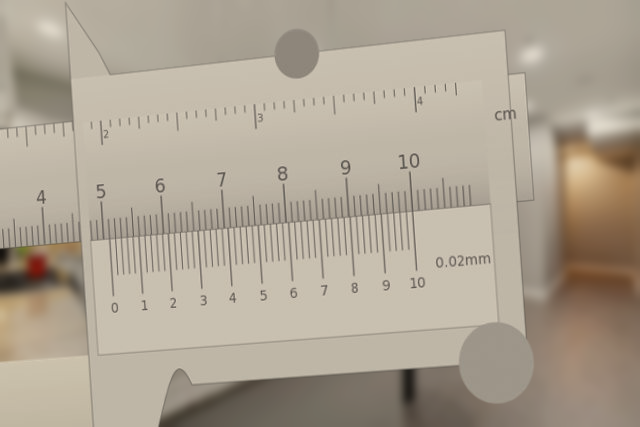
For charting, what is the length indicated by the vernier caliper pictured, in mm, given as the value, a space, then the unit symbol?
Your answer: 51.0 mm
